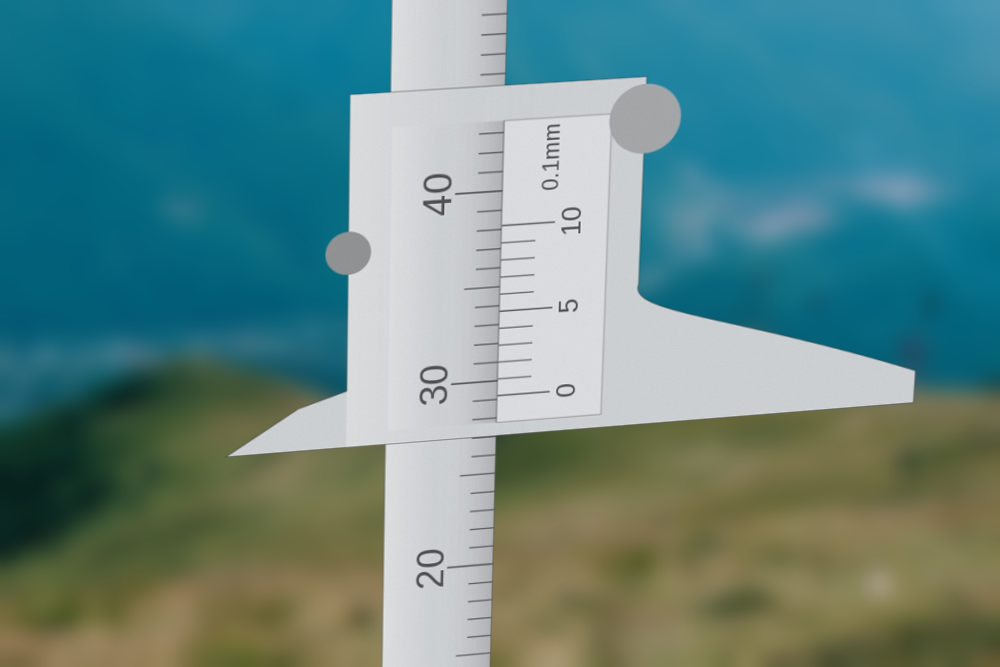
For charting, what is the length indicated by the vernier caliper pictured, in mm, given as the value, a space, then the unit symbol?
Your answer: 29.2 mm
